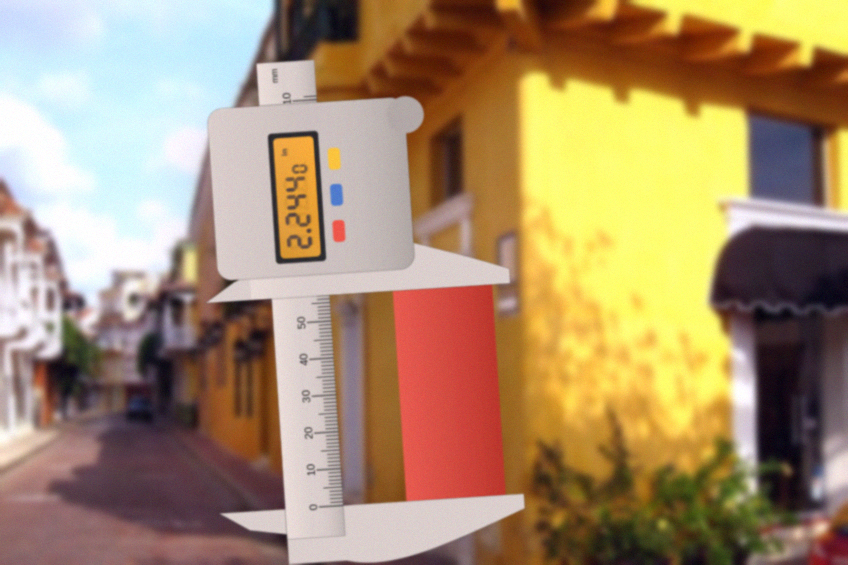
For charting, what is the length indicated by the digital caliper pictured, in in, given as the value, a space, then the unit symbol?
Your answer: 2.2440 in
